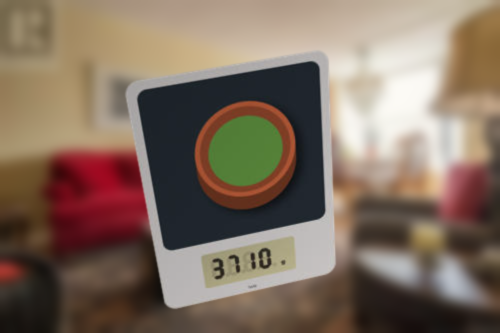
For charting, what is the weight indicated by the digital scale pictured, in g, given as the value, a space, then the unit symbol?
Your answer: 3710 g
